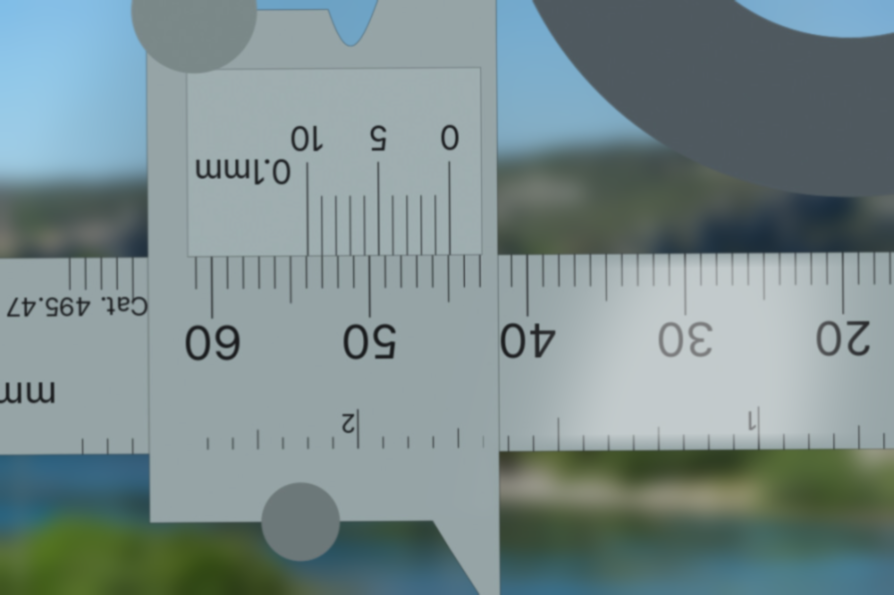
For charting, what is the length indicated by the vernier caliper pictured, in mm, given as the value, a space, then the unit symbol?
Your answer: 44.9 mm
